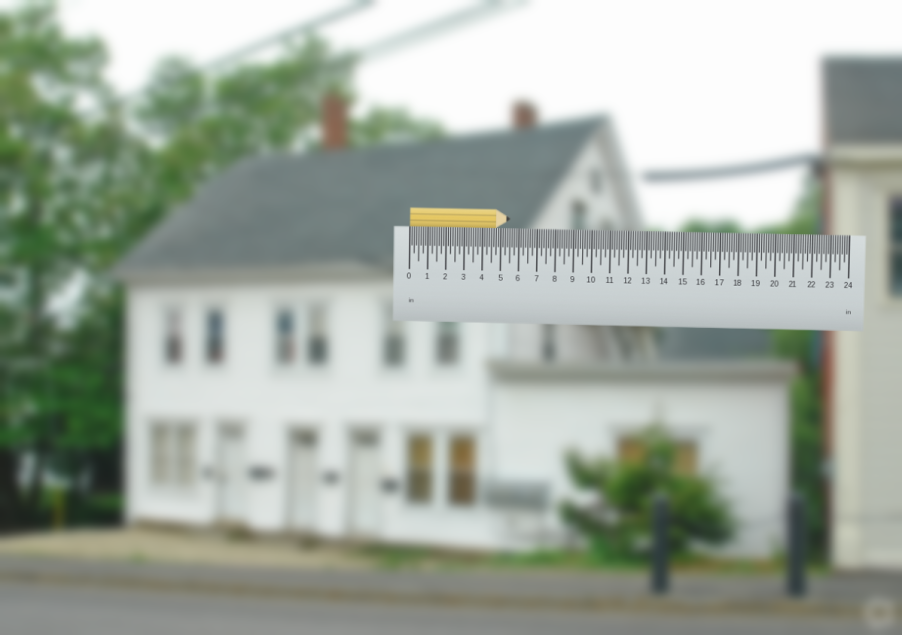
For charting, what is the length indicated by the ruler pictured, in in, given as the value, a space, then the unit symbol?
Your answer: 5.5 in
